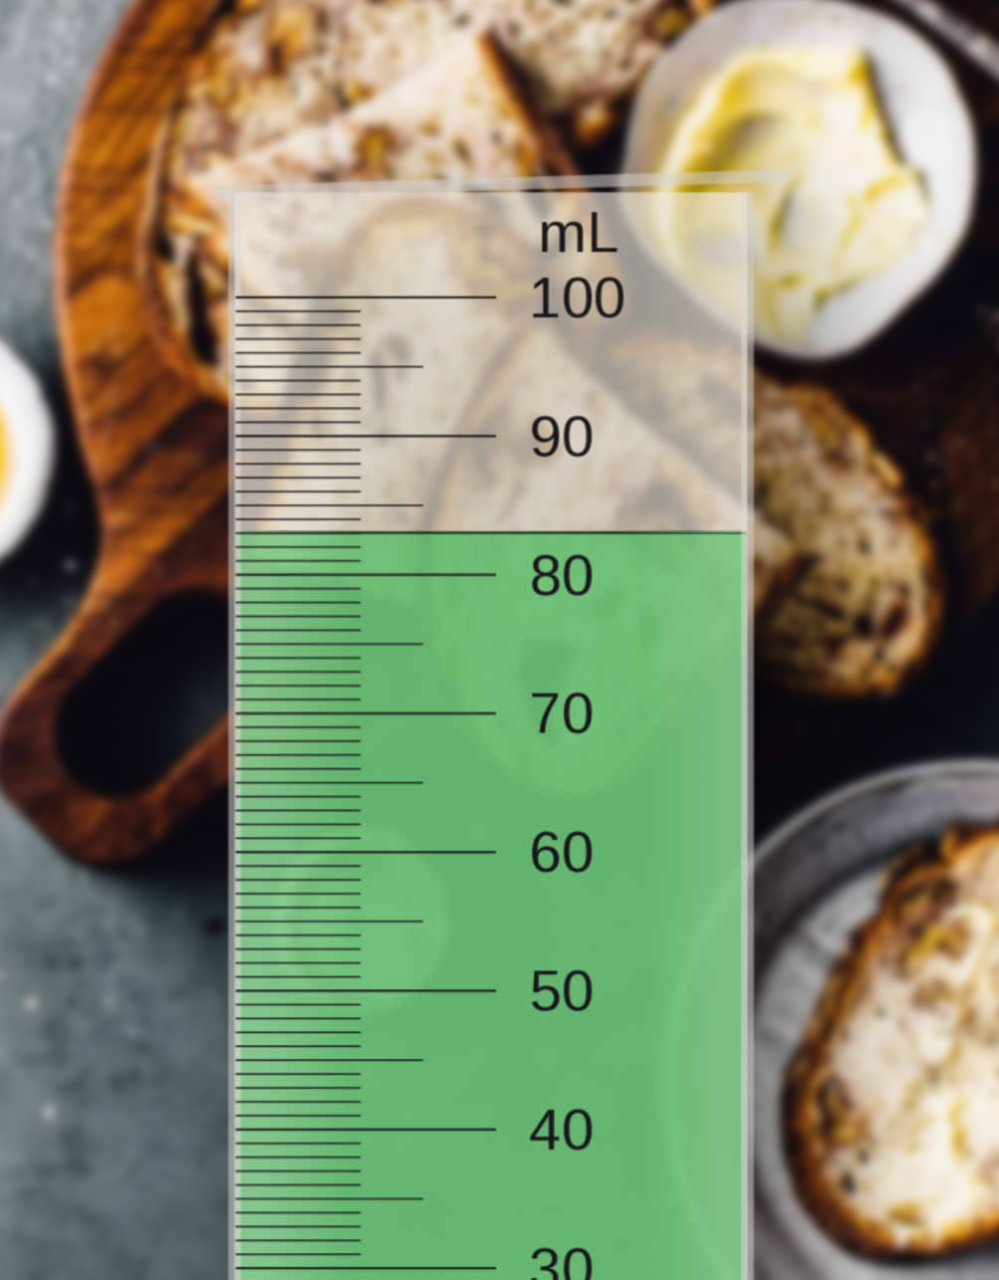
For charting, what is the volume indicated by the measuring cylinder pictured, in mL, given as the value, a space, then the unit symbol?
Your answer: 83 mL
